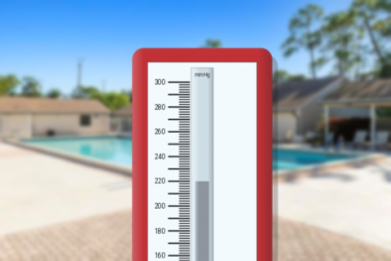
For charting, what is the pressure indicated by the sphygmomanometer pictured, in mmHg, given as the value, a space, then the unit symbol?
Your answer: 220 mmHg
